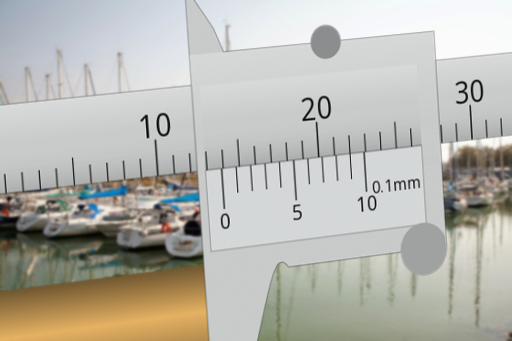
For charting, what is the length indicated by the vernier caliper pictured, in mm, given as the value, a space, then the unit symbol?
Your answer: 13.9 mm
